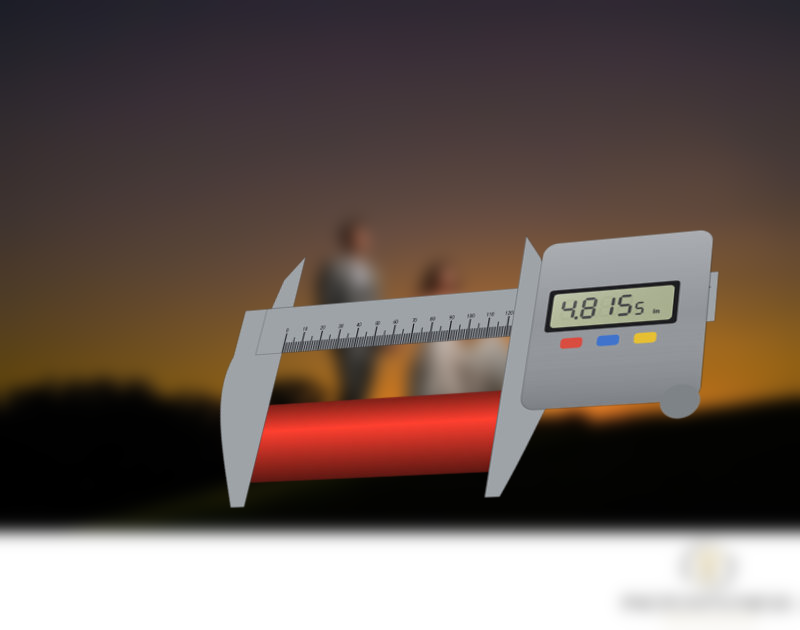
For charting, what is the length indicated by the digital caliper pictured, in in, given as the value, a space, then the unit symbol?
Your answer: 4.8155 in
